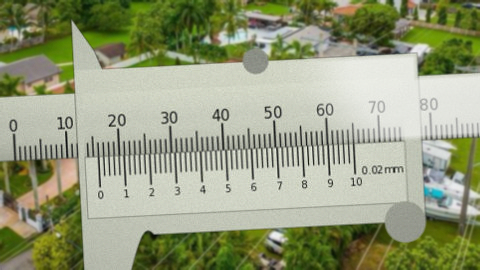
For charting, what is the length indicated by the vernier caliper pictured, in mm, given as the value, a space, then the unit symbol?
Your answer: 16.0 mm
